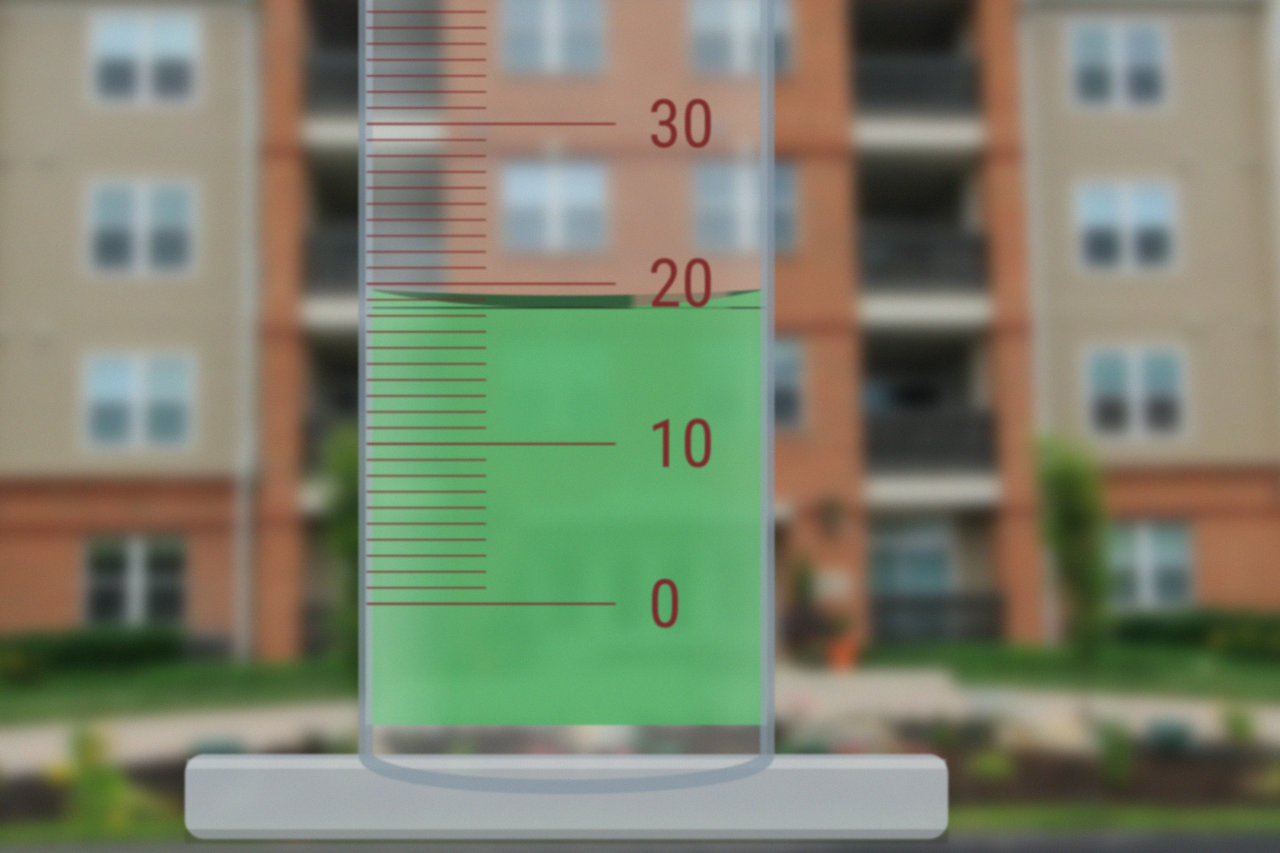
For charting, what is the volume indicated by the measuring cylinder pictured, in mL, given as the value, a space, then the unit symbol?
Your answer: 18.5 mL
